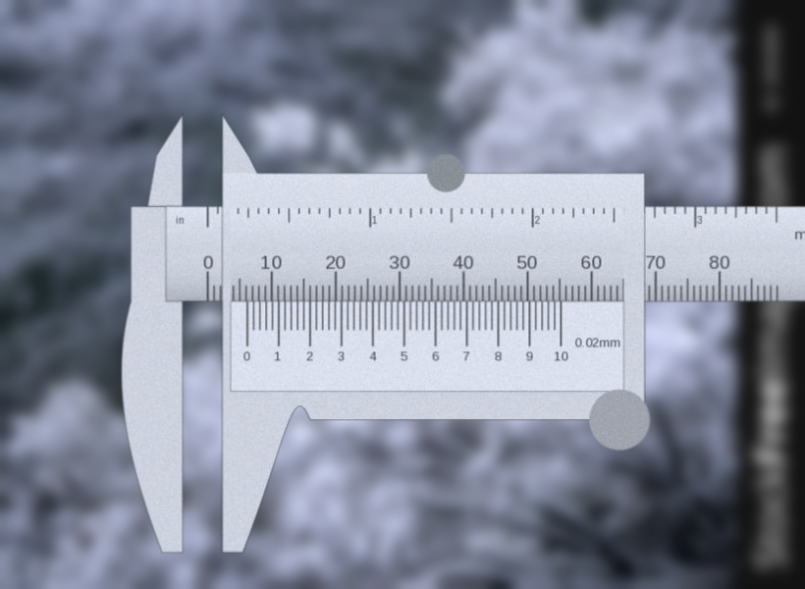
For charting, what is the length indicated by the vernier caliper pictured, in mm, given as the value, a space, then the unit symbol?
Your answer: 6.2 mm
